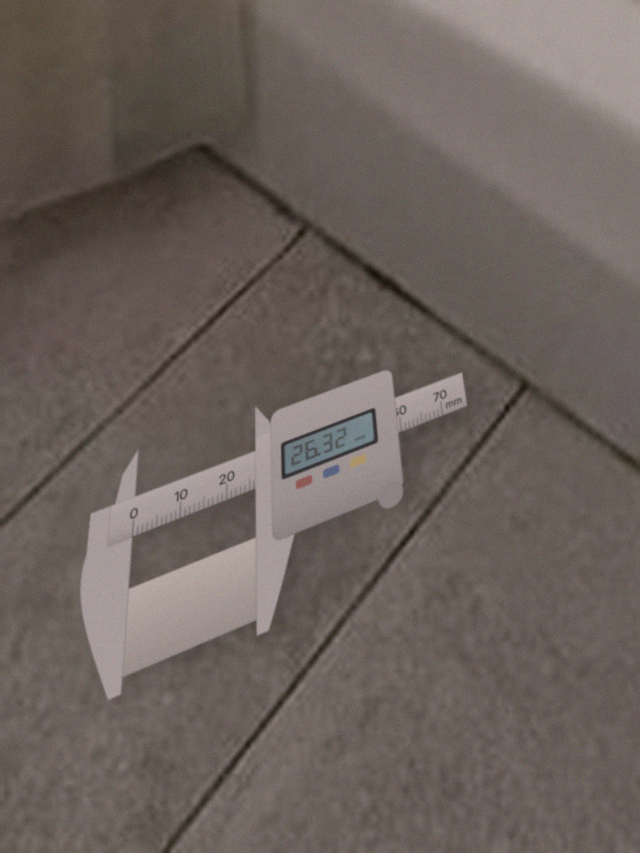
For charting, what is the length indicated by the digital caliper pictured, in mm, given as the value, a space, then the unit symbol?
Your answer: 26.32 mm
